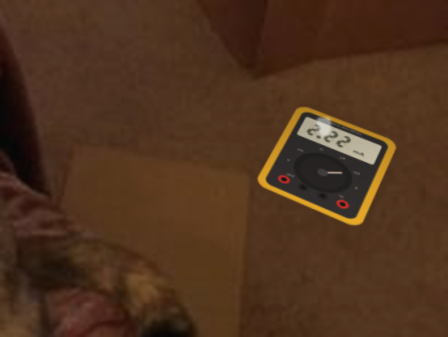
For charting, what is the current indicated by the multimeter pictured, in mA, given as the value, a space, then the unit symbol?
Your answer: 2.22 mA
